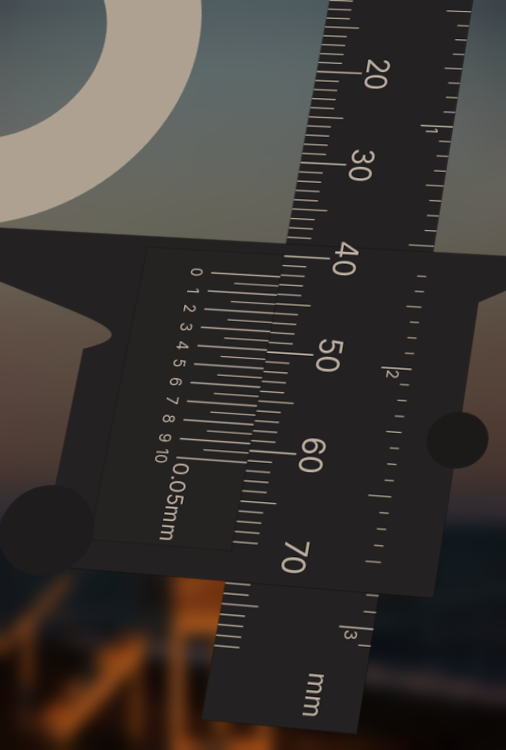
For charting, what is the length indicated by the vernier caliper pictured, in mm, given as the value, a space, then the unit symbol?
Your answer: 42.2 mm
